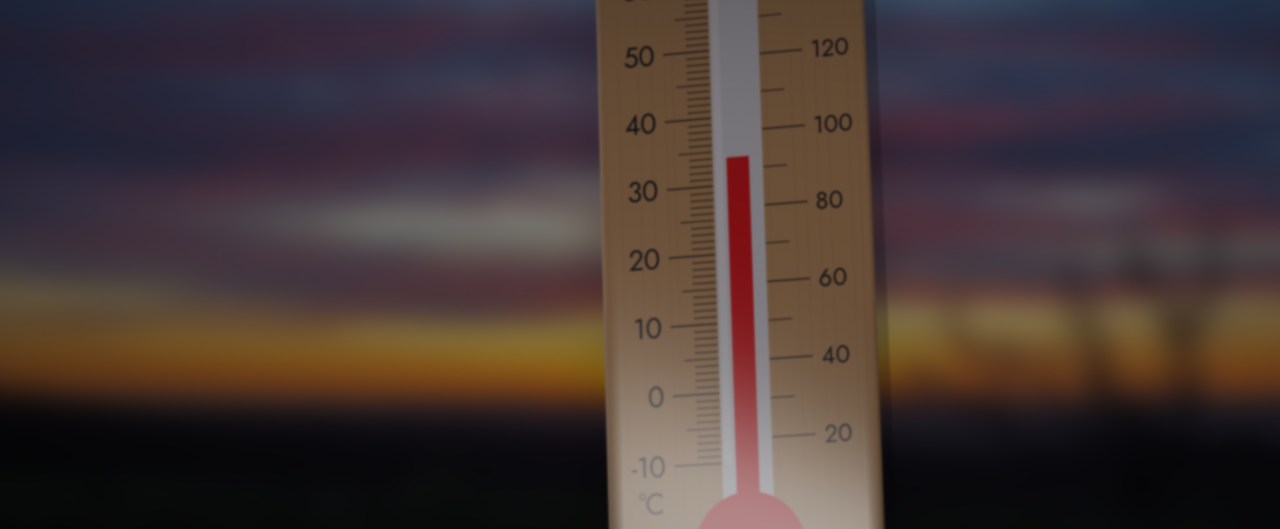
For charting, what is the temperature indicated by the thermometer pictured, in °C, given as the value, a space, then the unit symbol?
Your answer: 34 °C
